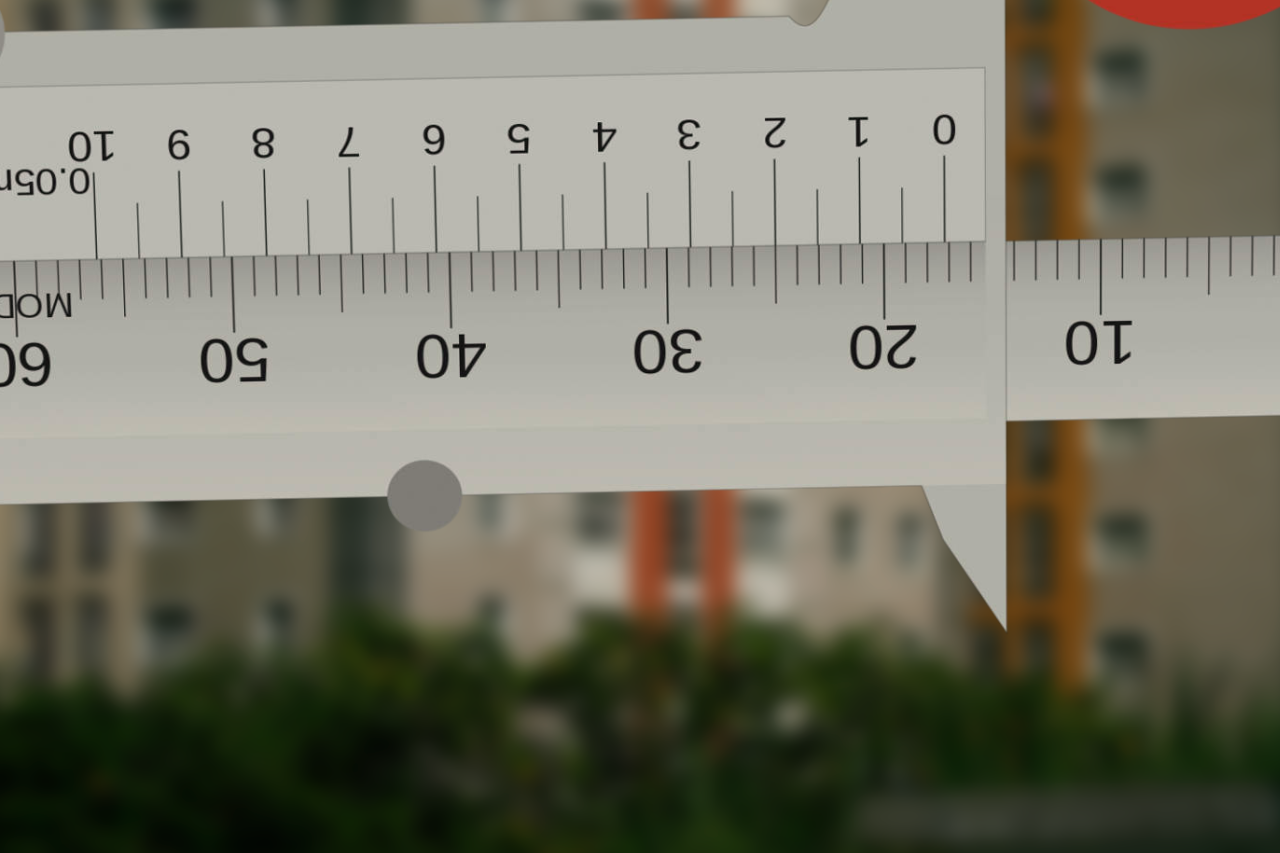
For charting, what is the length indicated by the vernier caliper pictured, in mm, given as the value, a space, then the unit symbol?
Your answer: 17.2 mm
